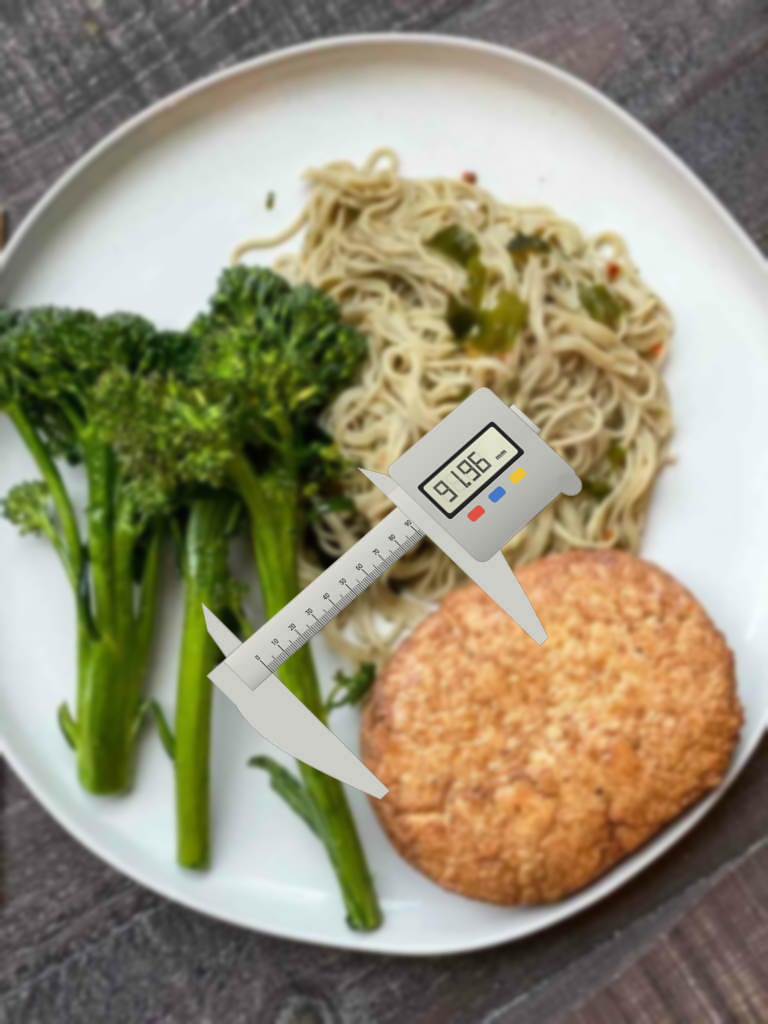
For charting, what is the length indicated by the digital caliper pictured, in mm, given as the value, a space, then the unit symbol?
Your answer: 91.96 mm
